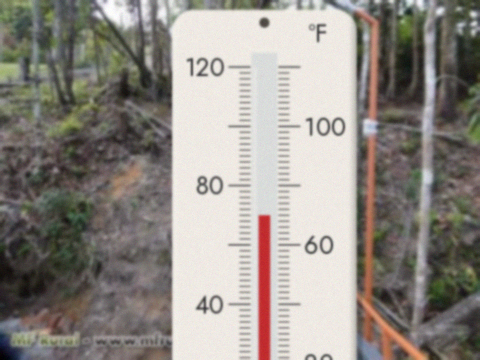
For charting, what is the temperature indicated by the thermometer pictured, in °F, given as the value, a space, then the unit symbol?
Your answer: 70 °F
